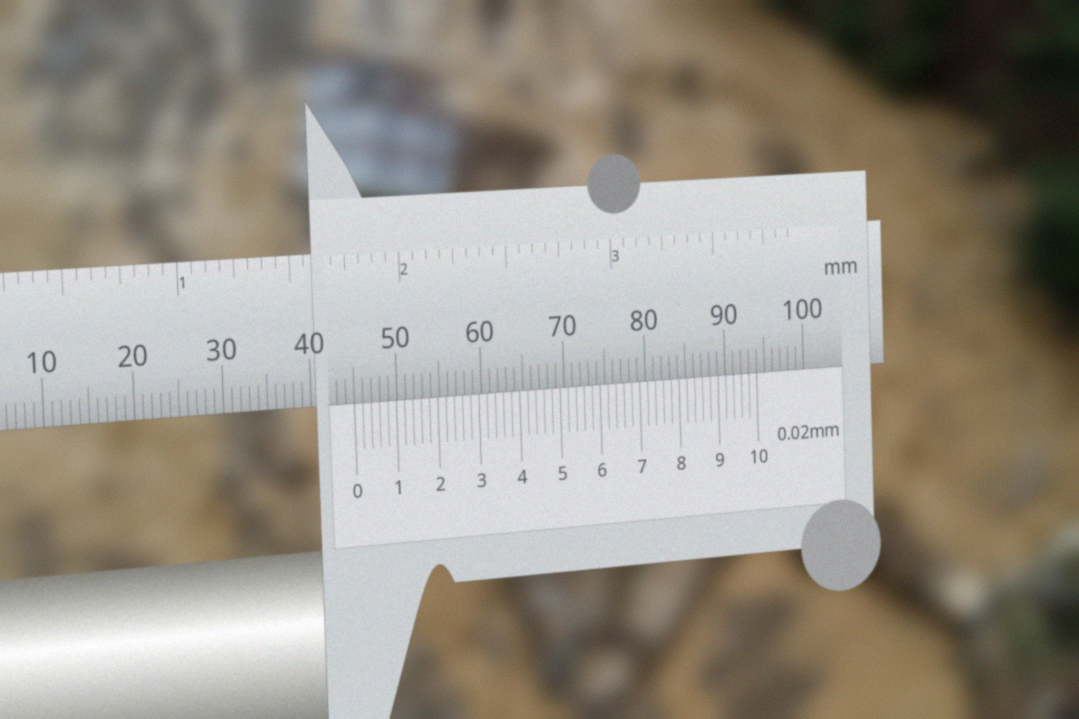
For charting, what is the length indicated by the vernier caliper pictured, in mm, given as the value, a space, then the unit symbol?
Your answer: 45.0 mm
